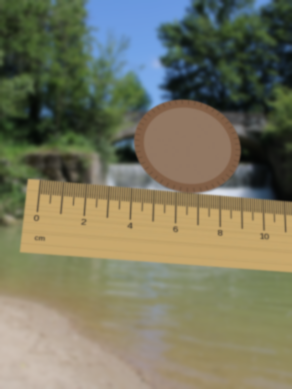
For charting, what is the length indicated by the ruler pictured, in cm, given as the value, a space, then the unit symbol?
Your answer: 5 cm
